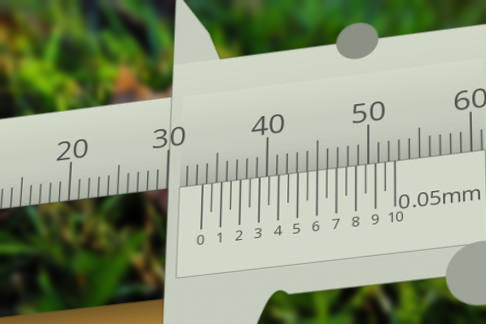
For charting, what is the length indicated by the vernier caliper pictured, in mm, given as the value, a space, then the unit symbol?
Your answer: 33.6 mm
